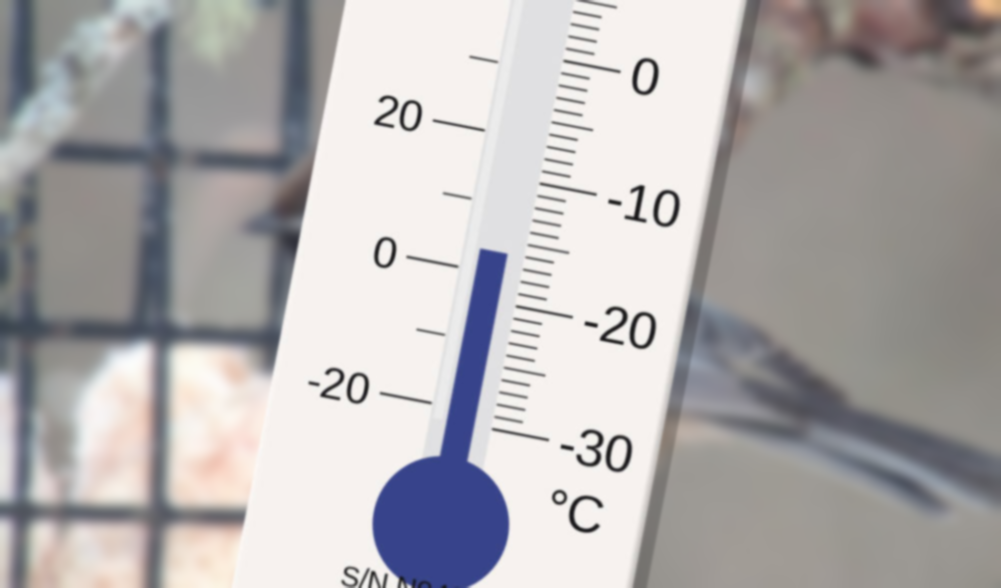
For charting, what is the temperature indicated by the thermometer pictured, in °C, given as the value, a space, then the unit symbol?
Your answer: -16 °C
